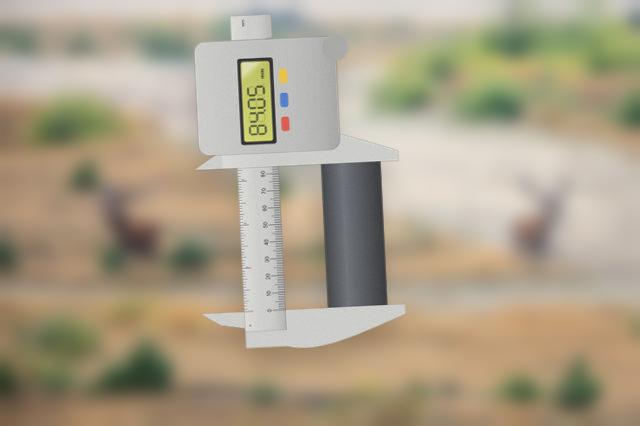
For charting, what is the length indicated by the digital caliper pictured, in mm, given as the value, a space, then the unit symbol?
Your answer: 84.05 mm
